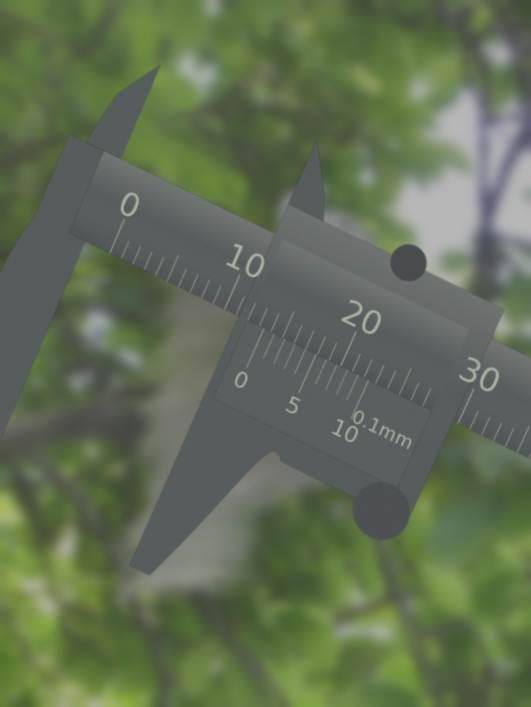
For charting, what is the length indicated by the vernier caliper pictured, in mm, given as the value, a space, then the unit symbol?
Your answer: 13.4 mm
